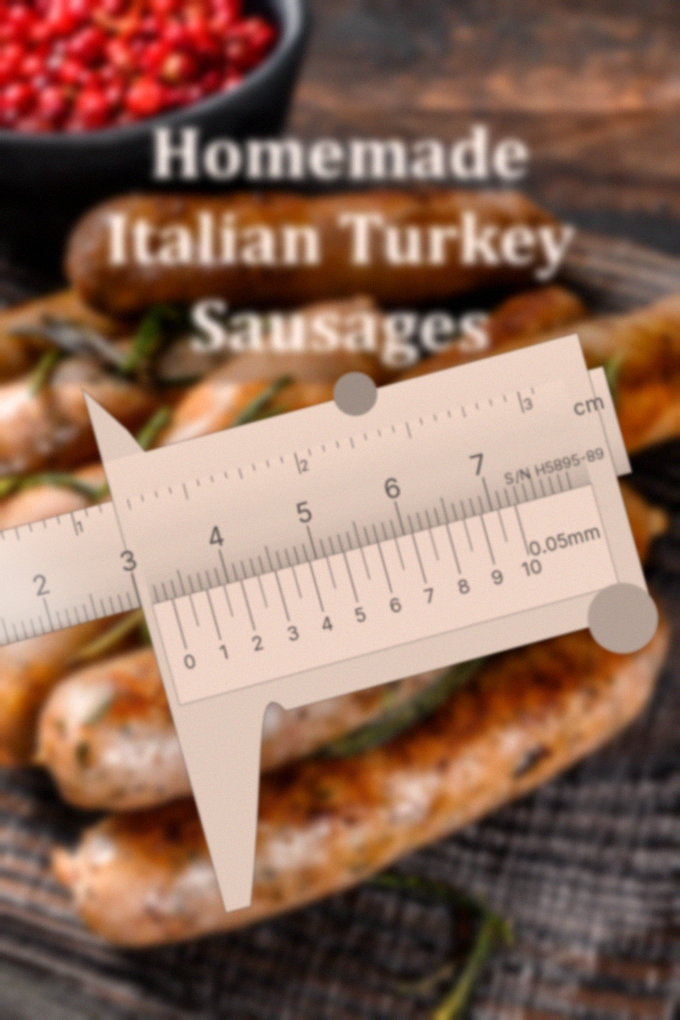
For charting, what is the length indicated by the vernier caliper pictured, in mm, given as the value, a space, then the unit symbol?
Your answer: 33.6 mm
